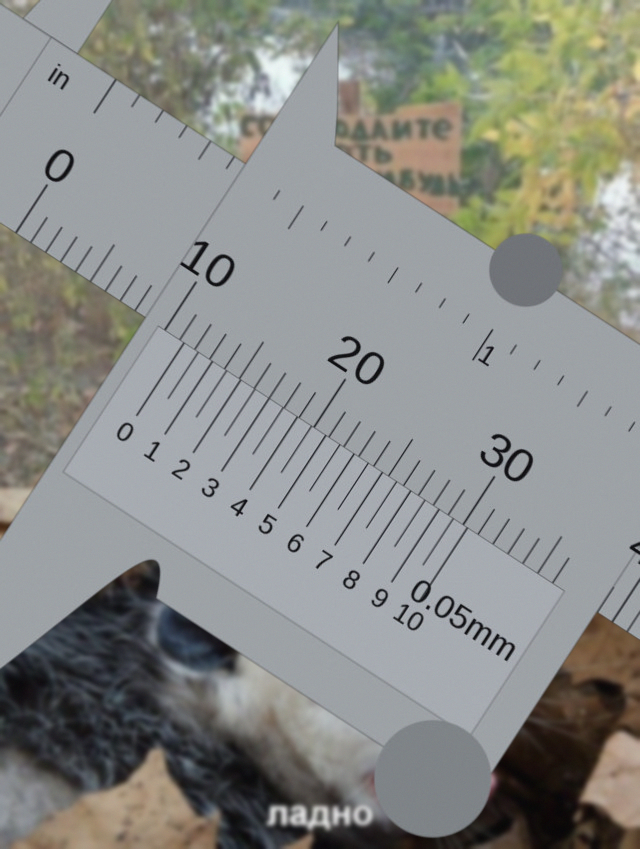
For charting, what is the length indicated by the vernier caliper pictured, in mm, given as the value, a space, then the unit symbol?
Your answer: 11.3 mm
